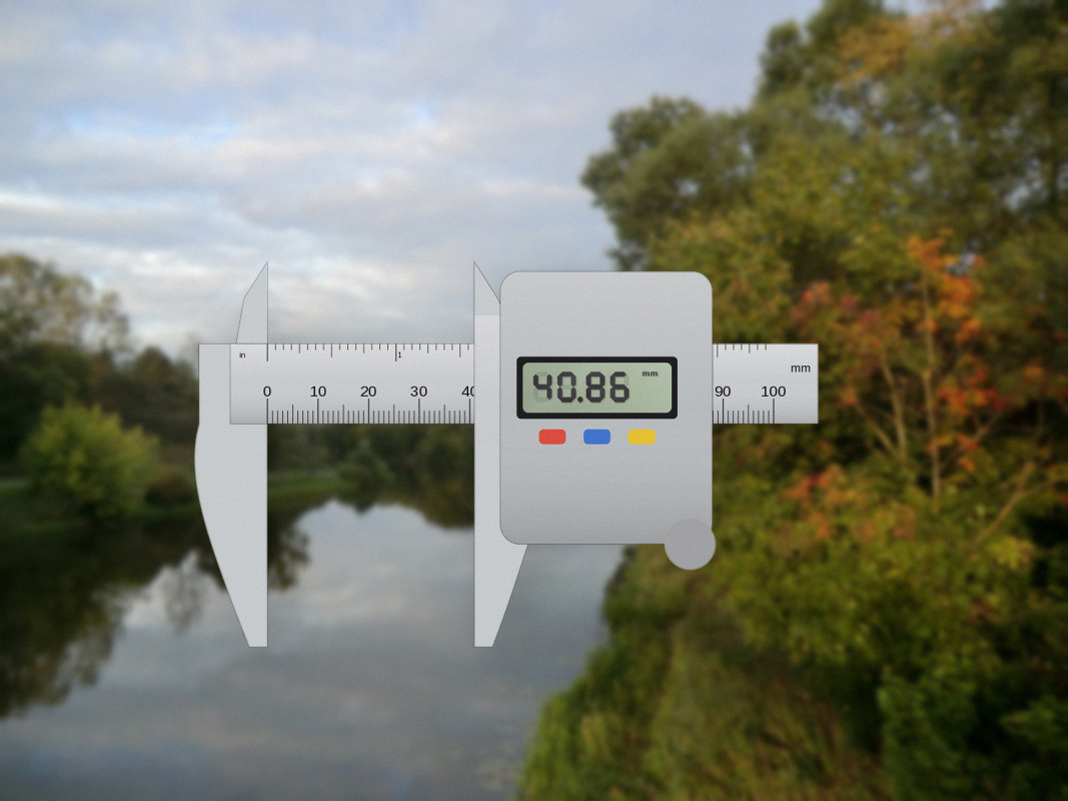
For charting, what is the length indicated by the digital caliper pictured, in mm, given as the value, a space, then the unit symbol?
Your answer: 40.86 mm
